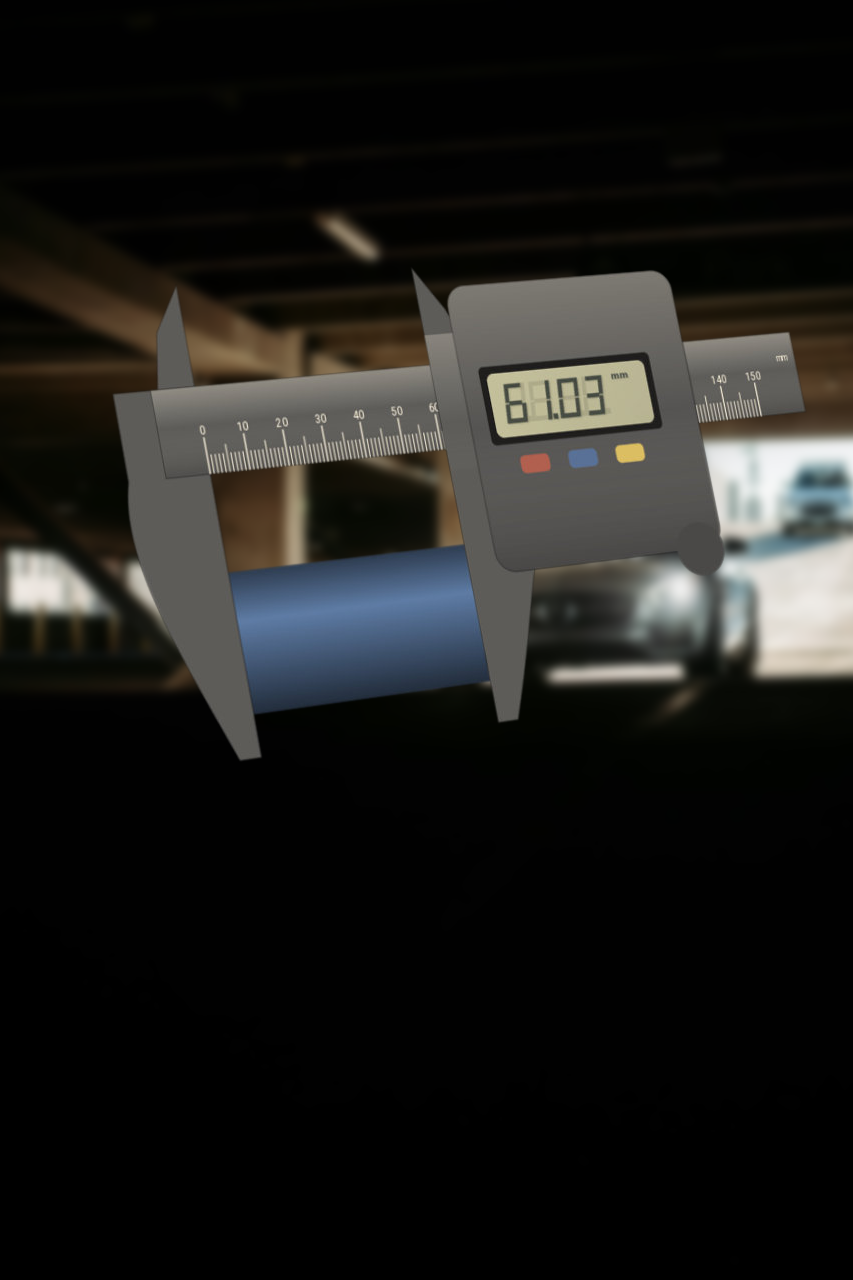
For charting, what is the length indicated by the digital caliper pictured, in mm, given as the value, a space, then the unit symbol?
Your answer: 61.03 mm
